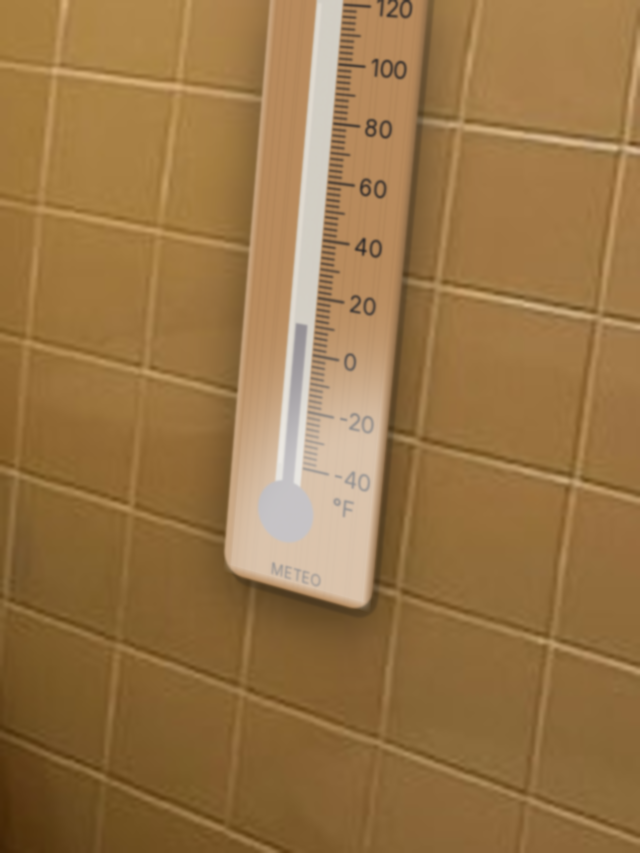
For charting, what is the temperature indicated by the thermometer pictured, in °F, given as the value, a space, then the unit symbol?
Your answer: 10 °F
